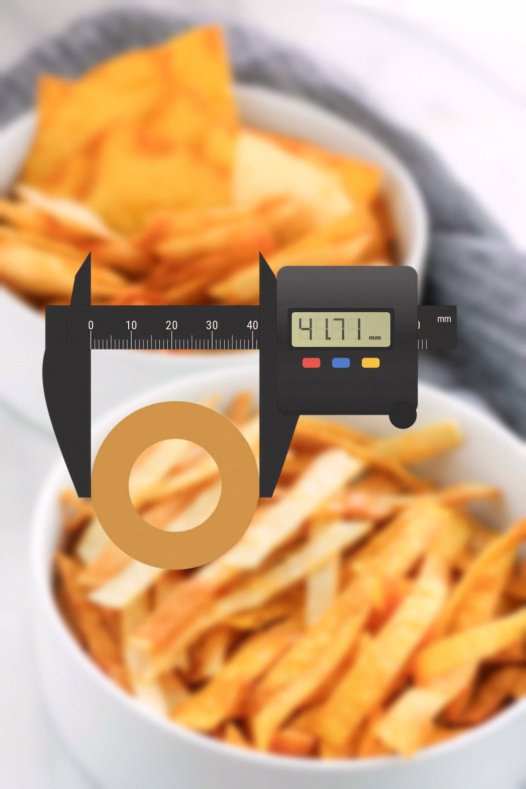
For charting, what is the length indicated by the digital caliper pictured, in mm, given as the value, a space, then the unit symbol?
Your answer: 41.71 mm
